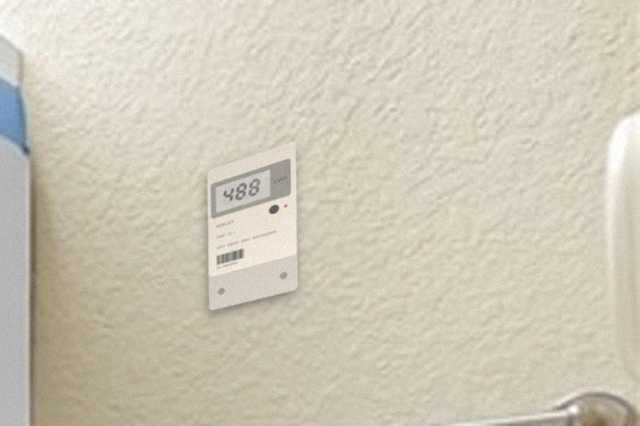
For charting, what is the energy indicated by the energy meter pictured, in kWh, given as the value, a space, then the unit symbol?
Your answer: 488 kWh
